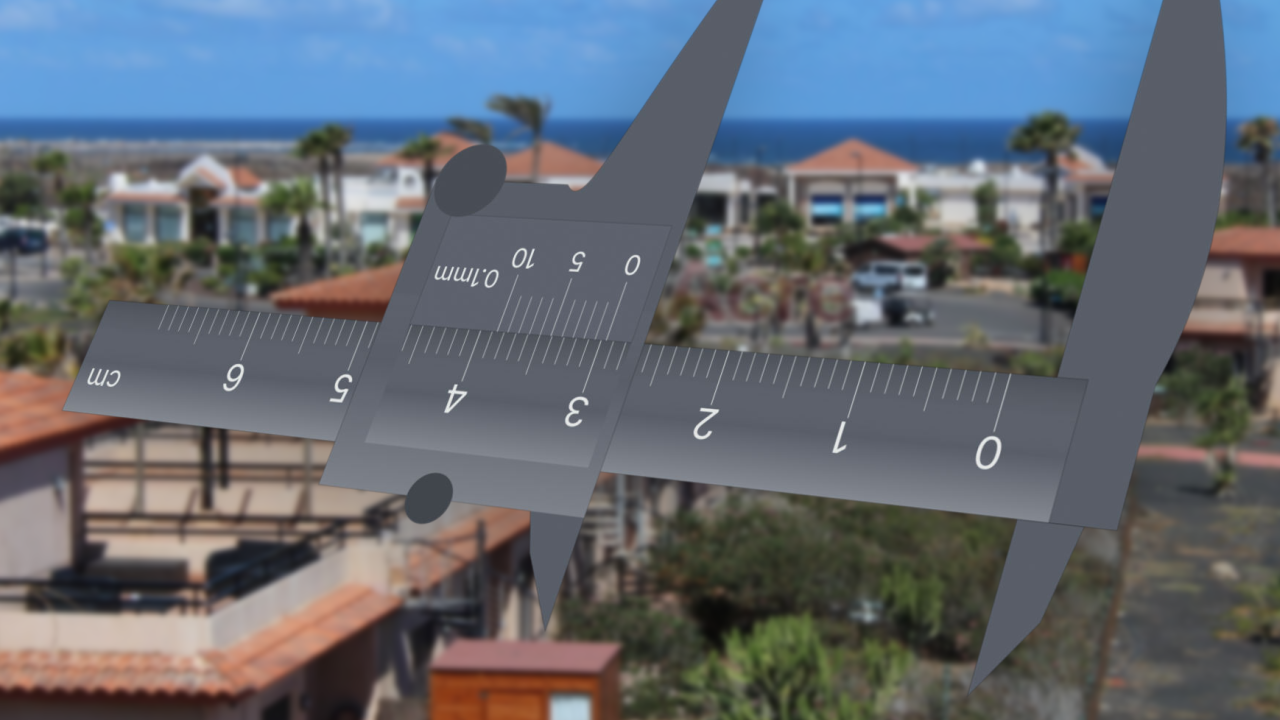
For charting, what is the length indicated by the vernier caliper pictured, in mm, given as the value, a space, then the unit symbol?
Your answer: 29.6 mm
